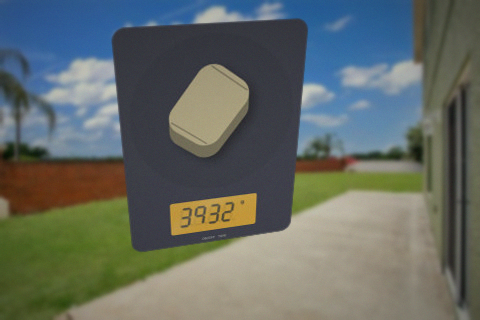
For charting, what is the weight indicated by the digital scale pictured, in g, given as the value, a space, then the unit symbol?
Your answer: 3932 g
